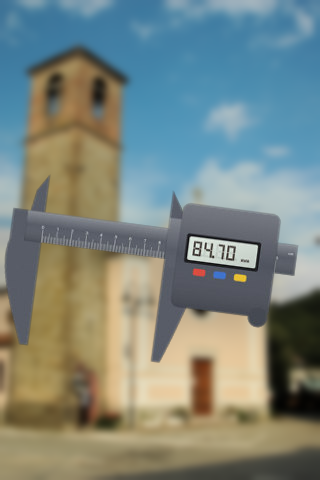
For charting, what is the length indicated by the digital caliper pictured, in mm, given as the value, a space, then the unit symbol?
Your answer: 84.70 mm
